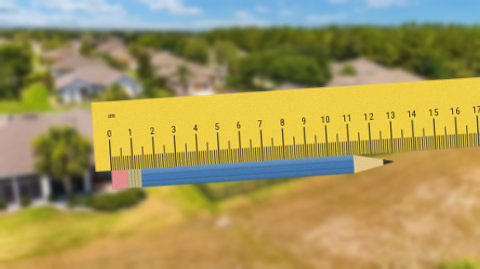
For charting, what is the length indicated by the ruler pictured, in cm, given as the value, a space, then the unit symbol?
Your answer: 13 cm
